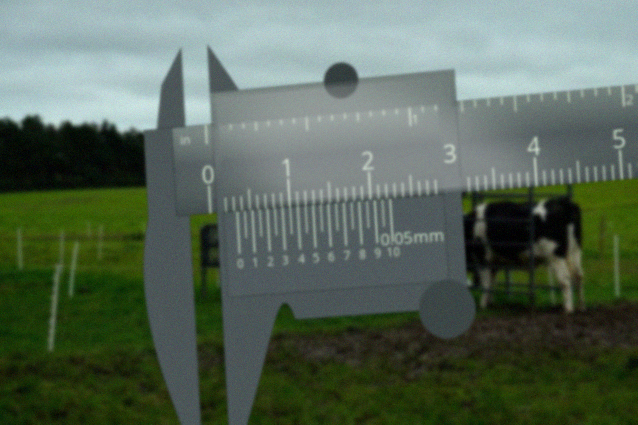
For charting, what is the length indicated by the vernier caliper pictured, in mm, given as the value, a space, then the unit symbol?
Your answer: 3.4 mm
